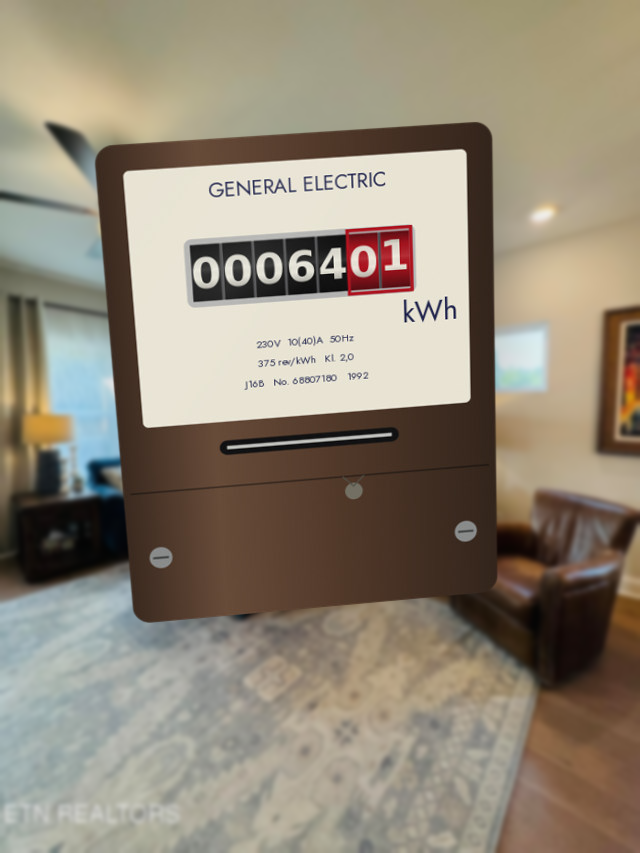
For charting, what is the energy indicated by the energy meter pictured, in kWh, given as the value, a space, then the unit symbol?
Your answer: 64.01 kWh
